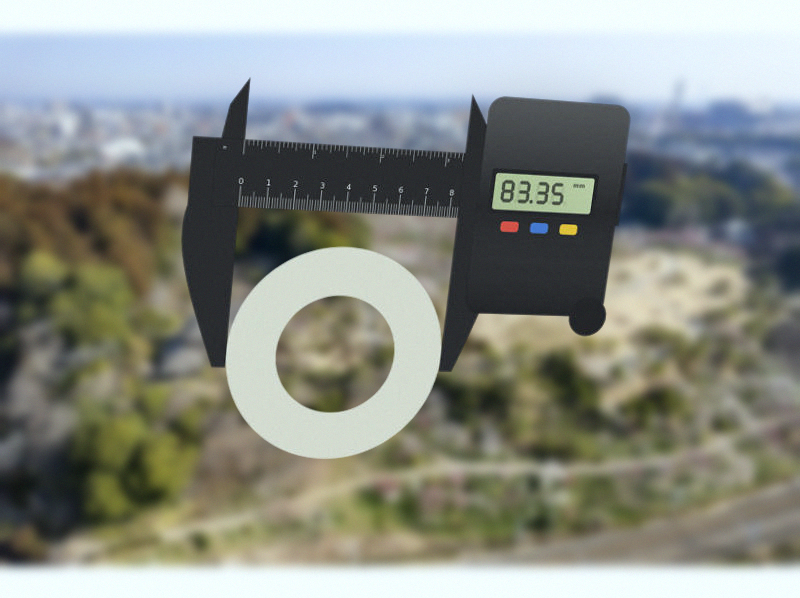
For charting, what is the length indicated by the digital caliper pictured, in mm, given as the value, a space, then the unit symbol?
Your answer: 83.35 mm
